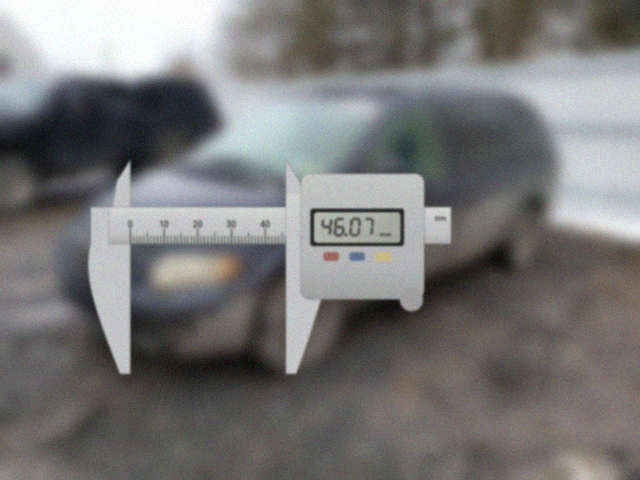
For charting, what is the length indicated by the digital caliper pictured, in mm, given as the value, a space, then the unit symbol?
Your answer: 46.07 mm
